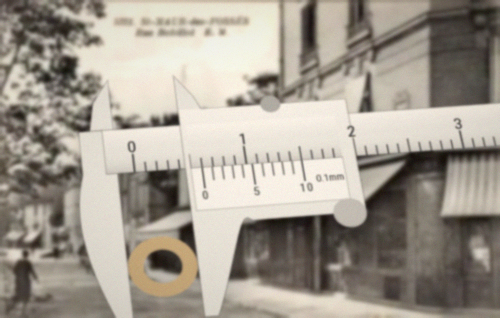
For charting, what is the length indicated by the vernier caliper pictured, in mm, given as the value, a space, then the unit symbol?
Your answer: 6.0 mm
